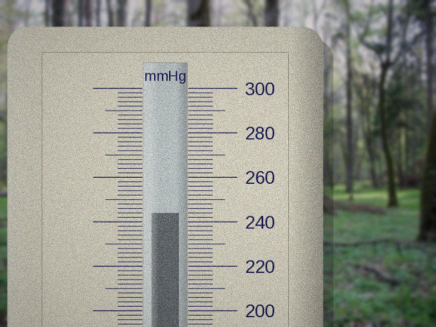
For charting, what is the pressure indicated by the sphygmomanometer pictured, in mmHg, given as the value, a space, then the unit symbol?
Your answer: 244 mmHg
